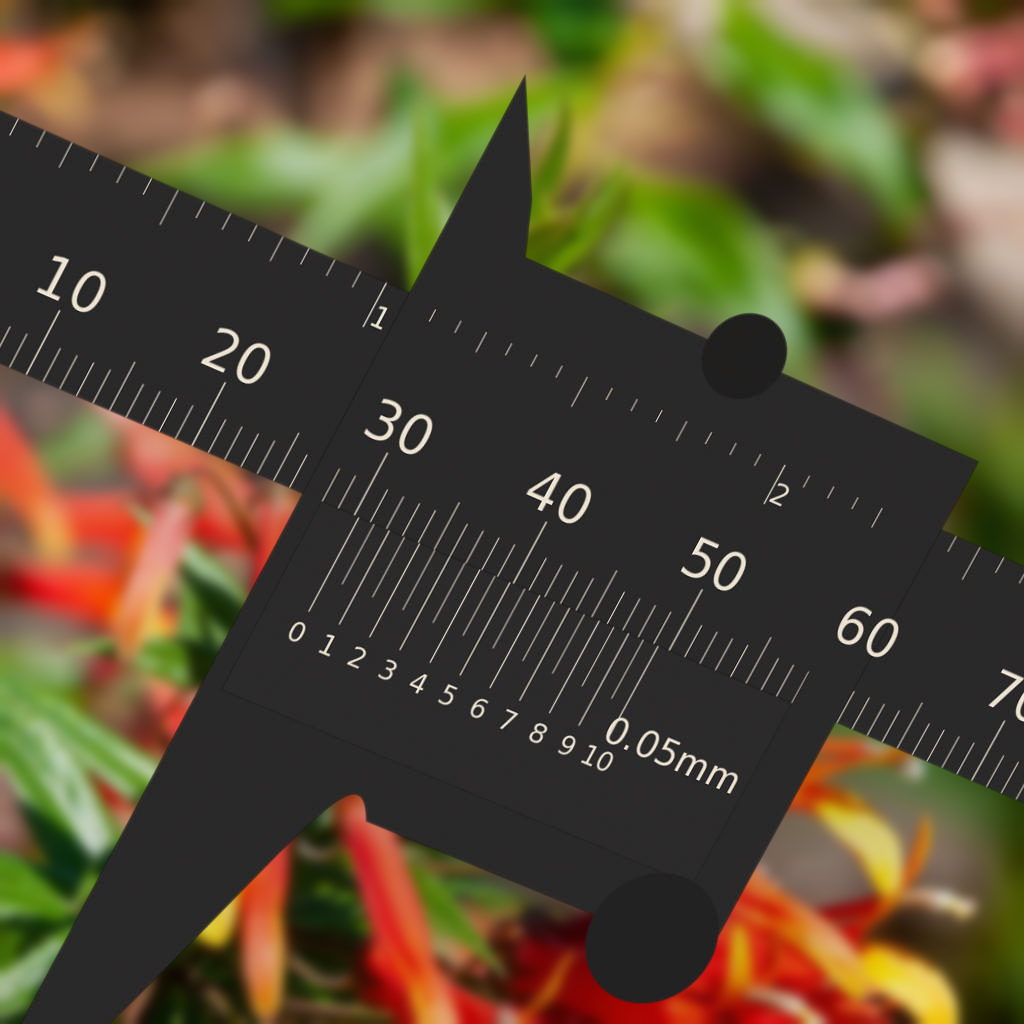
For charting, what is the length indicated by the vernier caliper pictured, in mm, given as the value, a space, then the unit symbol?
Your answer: 30.3 mm
